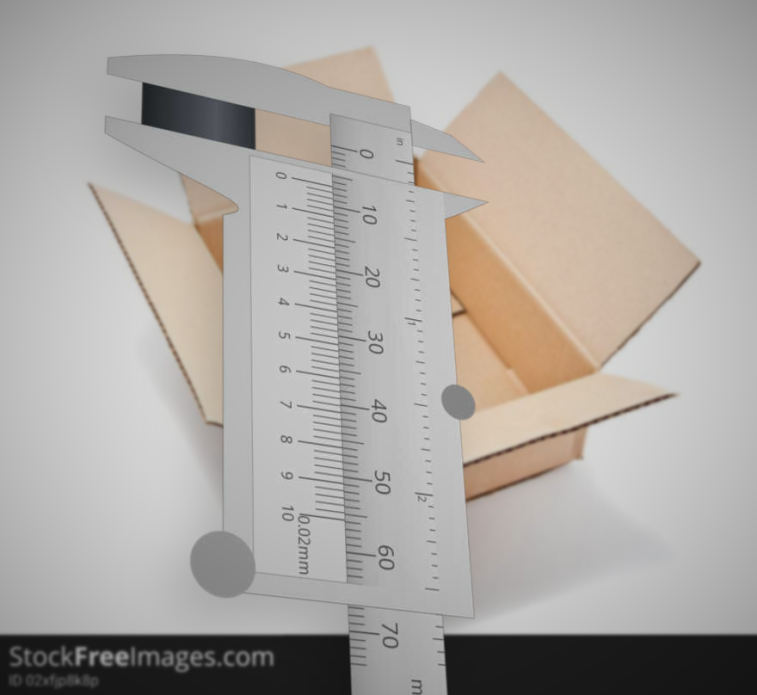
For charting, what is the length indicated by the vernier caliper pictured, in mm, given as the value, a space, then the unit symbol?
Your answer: 6.8 mm
